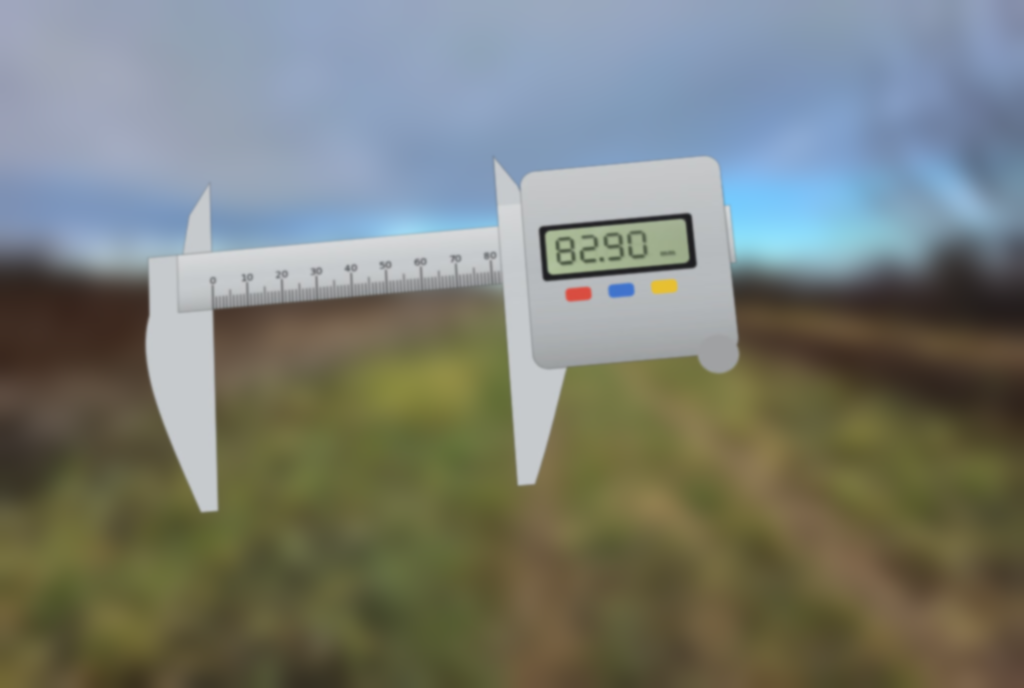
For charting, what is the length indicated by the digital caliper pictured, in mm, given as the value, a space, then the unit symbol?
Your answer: 82.90 mm
